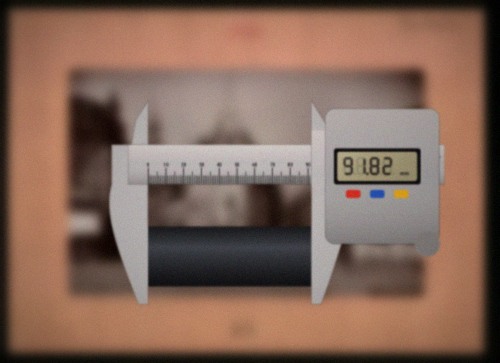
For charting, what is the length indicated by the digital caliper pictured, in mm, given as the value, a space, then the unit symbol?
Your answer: 91.82 mm
